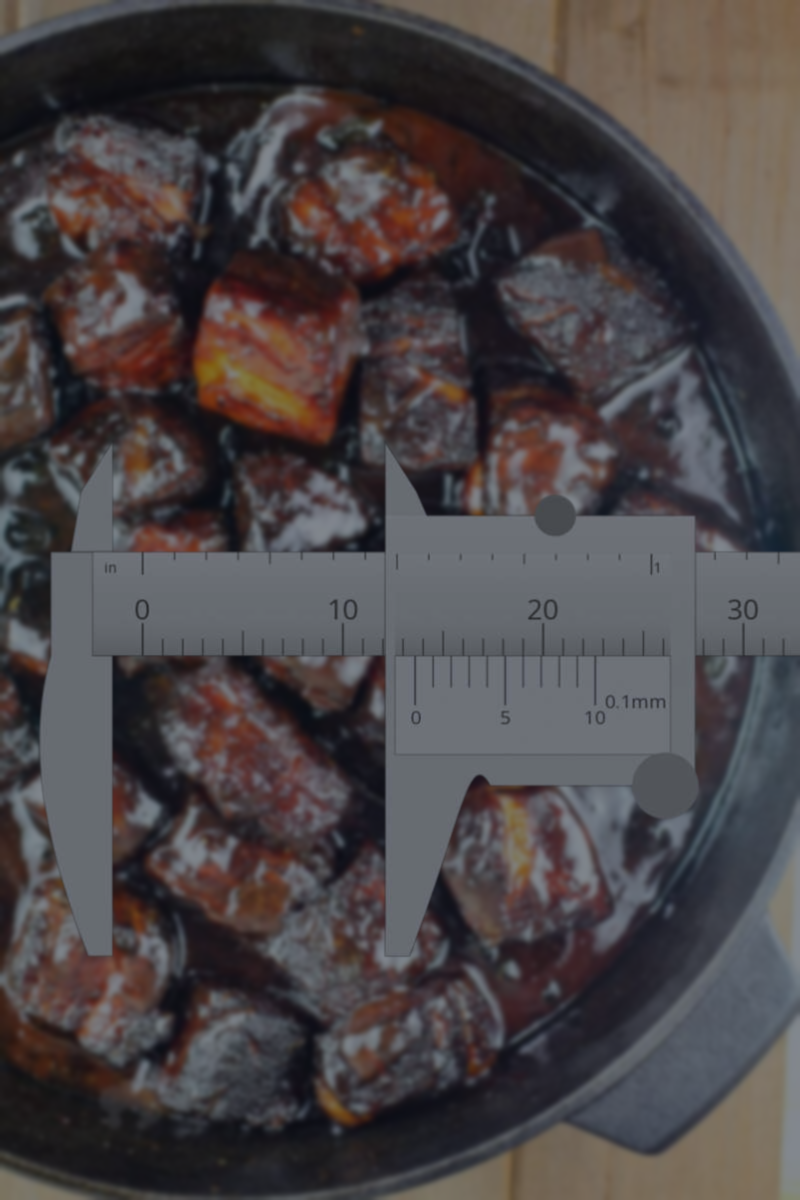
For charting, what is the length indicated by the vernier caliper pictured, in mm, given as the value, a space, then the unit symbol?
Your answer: 13.6 mm
